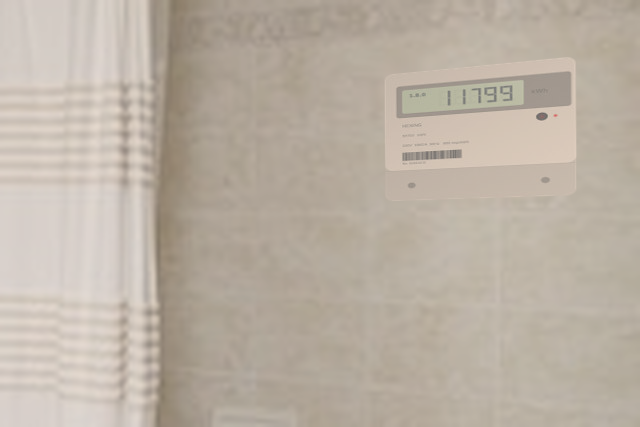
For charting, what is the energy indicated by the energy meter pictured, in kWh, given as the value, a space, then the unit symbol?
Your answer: 11799 kWh
